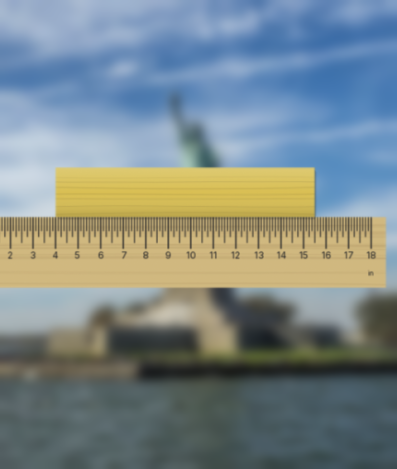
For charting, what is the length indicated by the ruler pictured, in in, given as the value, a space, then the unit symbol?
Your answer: 11.5 in
